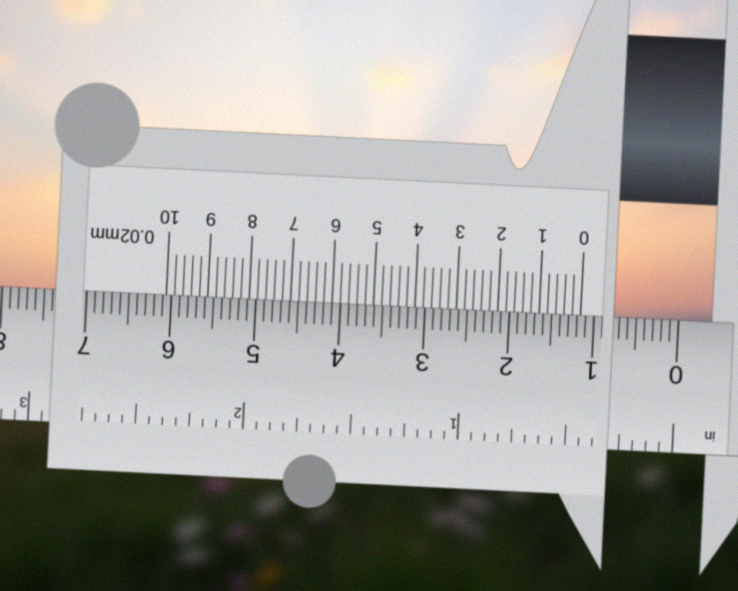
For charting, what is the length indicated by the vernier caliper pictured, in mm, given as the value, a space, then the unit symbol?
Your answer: 11.6 mm
